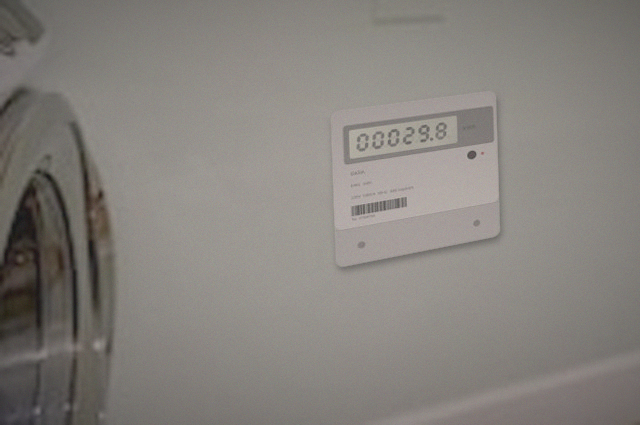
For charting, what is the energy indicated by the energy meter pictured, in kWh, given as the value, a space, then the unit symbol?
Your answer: 29.8 kWh
